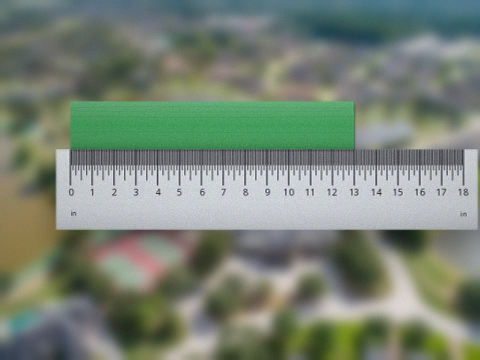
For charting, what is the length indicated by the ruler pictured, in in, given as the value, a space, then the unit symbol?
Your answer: 13 in
